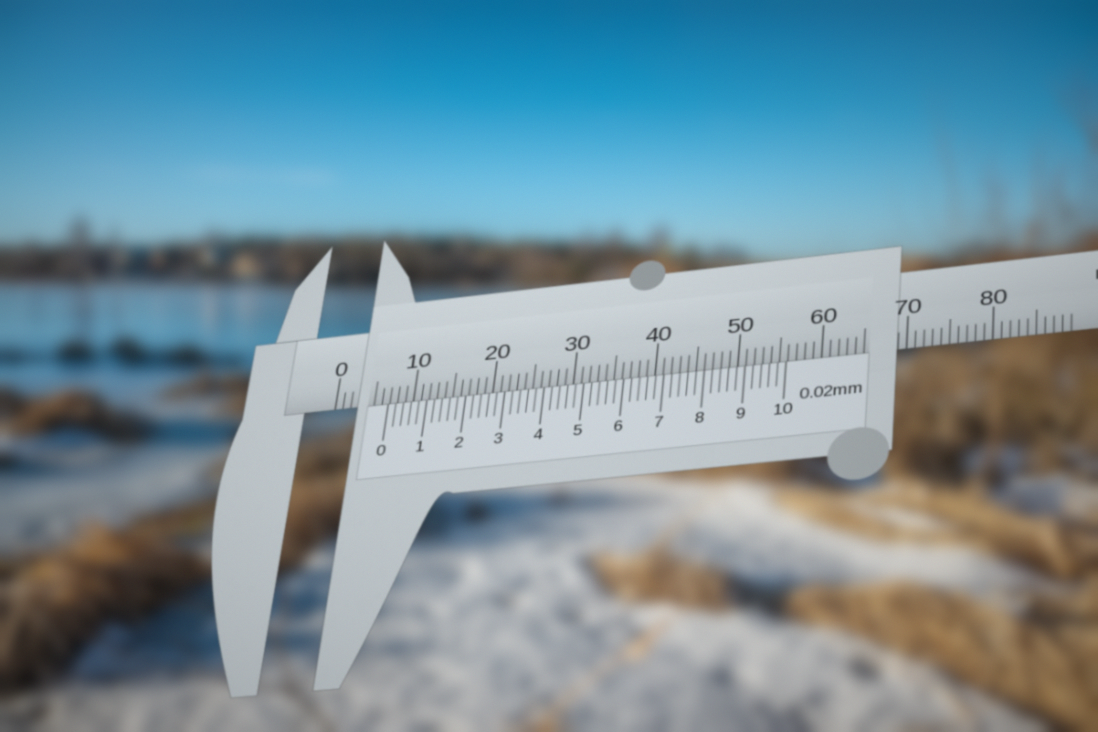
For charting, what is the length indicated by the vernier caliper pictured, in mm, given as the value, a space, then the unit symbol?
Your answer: 6.8 mm
